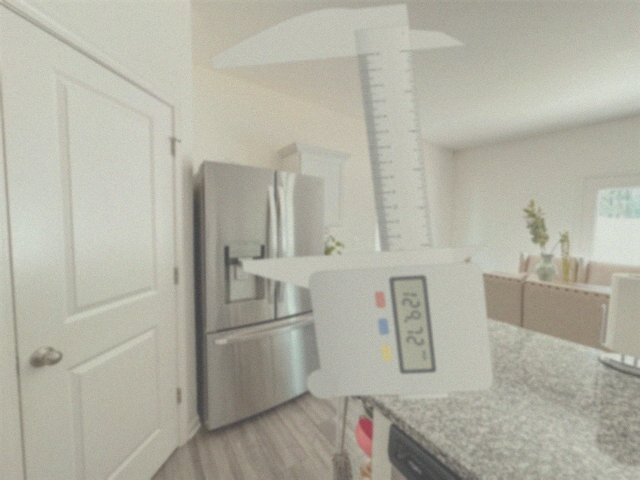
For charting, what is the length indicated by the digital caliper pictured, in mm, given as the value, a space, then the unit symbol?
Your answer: 129.72 mm
